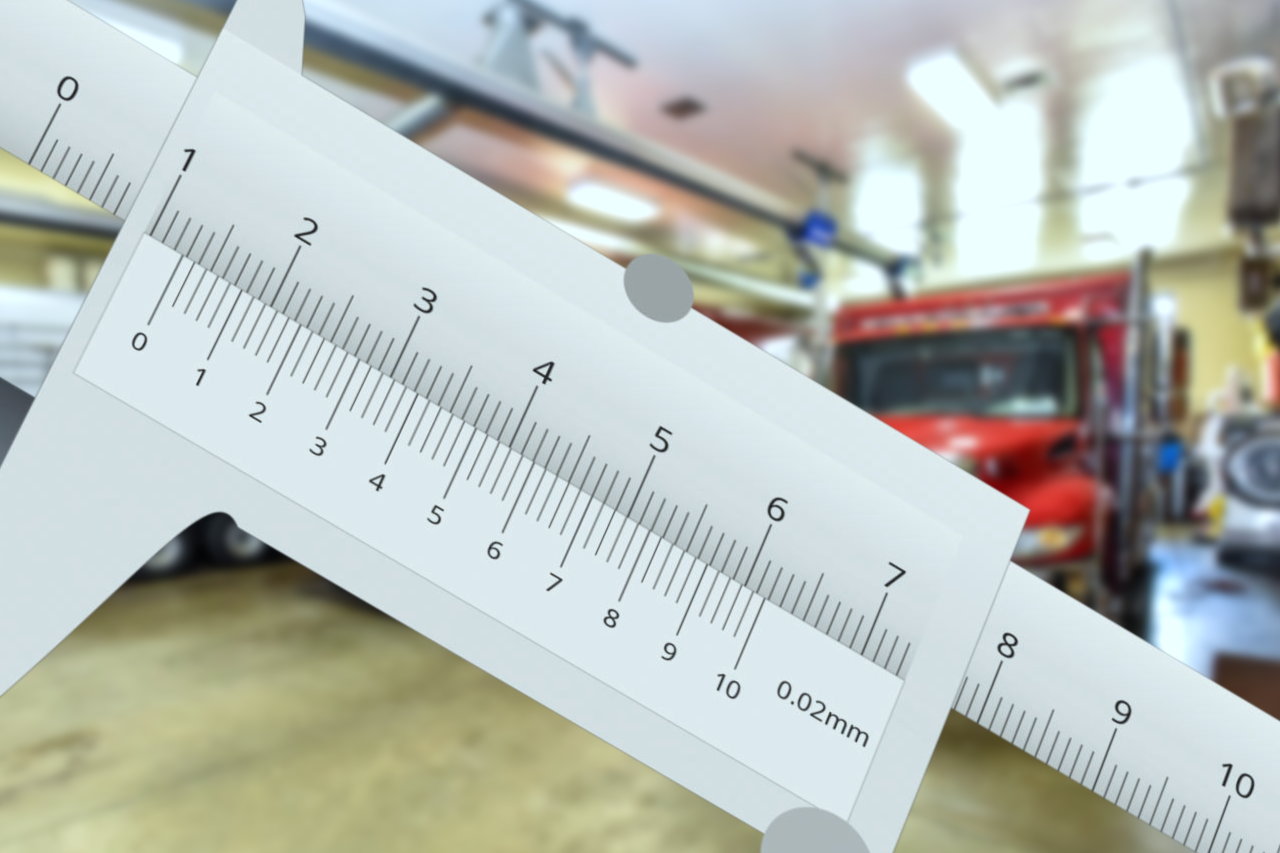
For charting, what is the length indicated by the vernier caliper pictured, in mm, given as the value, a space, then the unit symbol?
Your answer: 12.7 mm
